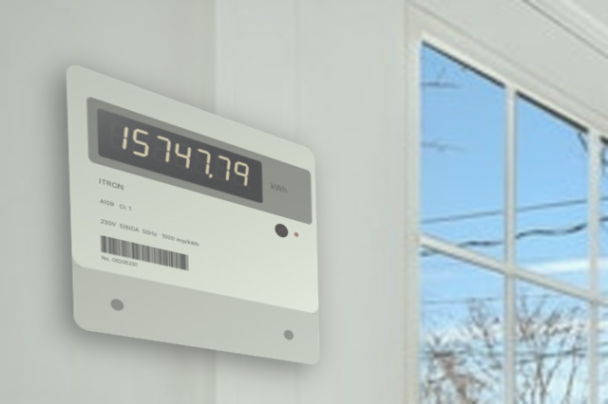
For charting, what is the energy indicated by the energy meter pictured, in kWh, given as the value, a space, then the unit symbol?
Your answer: 15747.79 kWh
